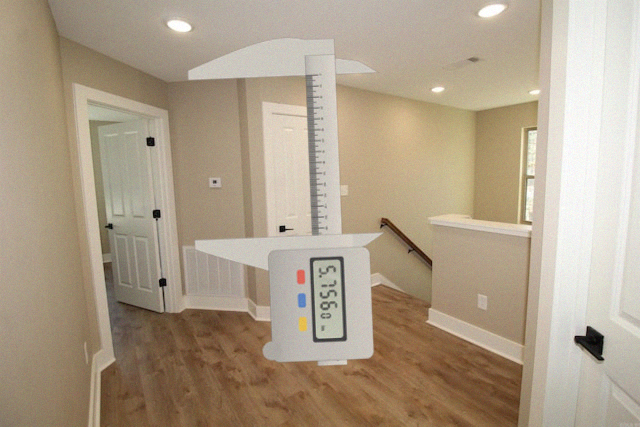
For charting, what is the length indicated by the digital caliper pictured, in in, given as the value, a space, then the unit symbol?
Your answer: 5.7560 in
